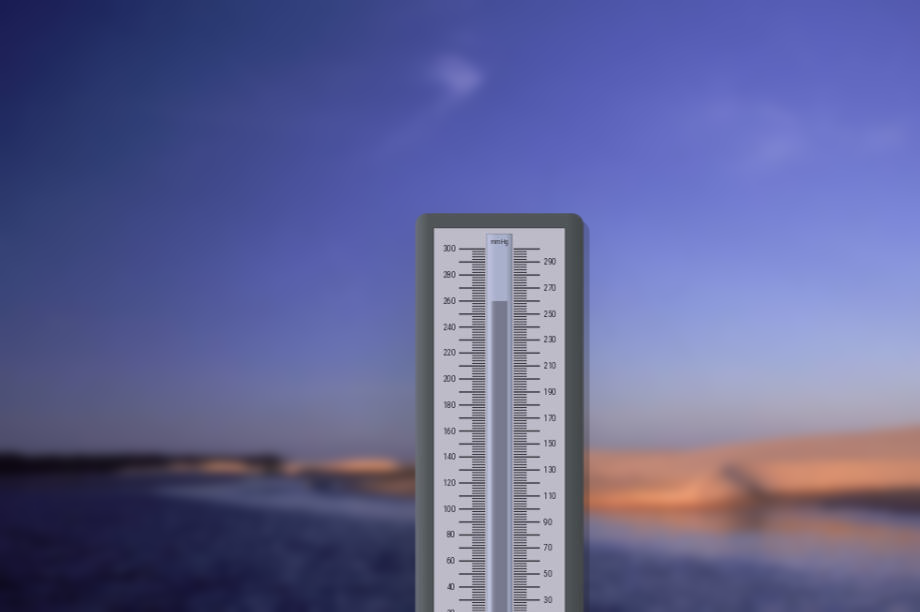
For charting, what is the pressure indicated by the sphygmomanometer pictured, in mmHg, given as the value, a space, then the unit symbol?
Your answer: 260 mmHg
